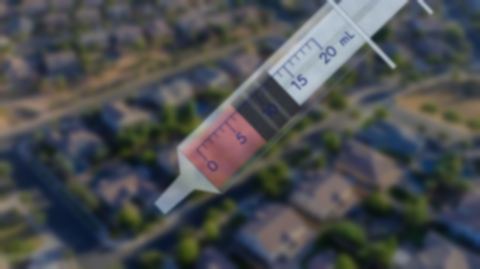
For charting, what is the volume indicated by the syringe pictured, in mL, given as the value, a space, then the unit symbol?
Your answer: 7 mL
